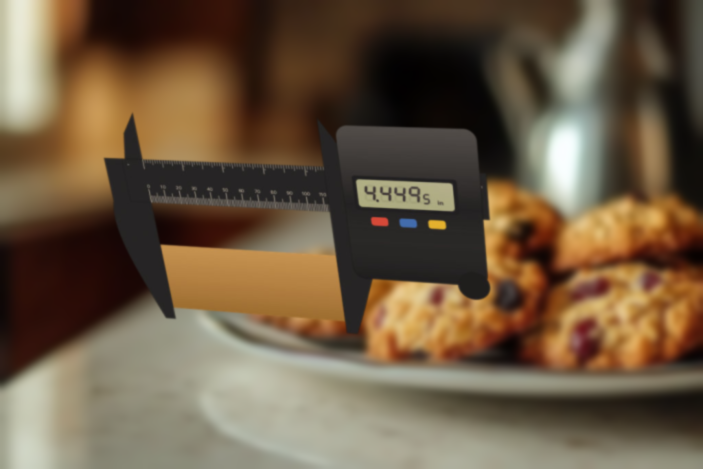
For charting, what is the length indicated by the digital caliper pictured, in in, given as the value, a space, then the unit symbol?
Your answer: 4.4495 in
